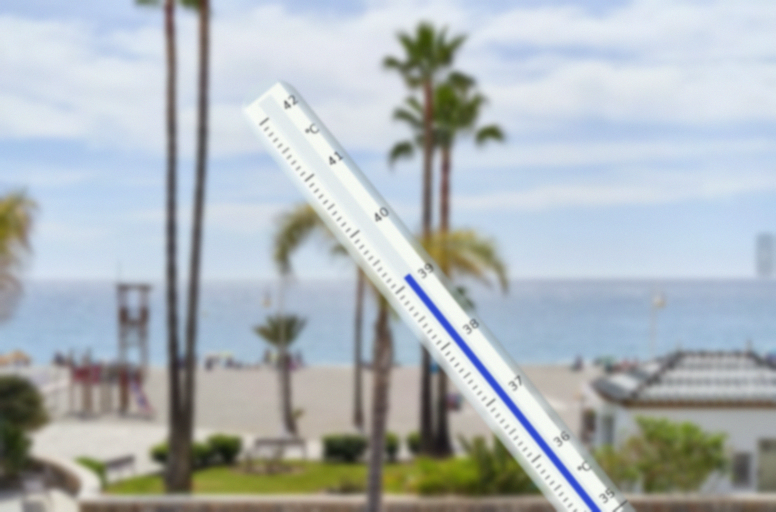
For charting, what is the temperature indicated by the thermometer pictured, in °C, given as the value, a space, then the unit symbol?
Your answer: 39.1 °C
